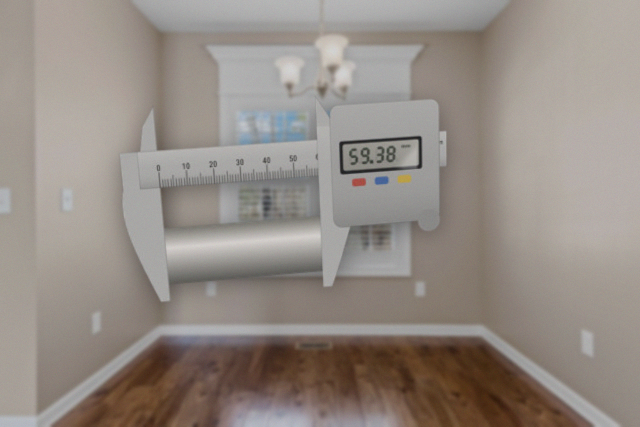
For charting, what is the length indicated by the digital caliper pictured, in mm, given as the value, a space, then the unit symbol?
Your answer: 59.38 mm
